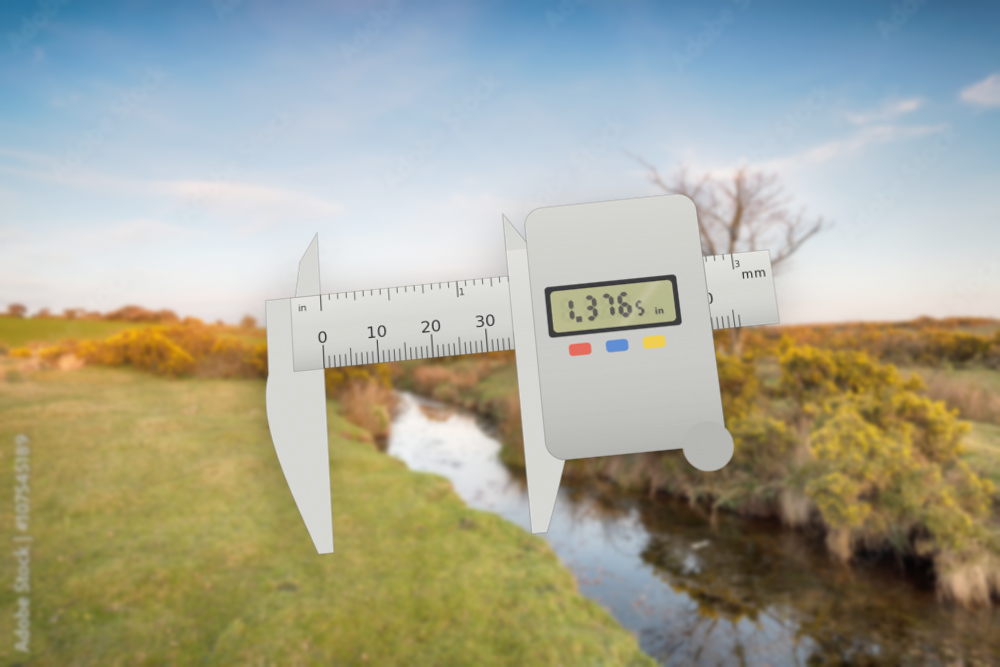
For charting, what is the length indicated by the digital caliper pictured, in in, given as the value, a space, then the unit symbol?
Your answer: 1.3765 in
